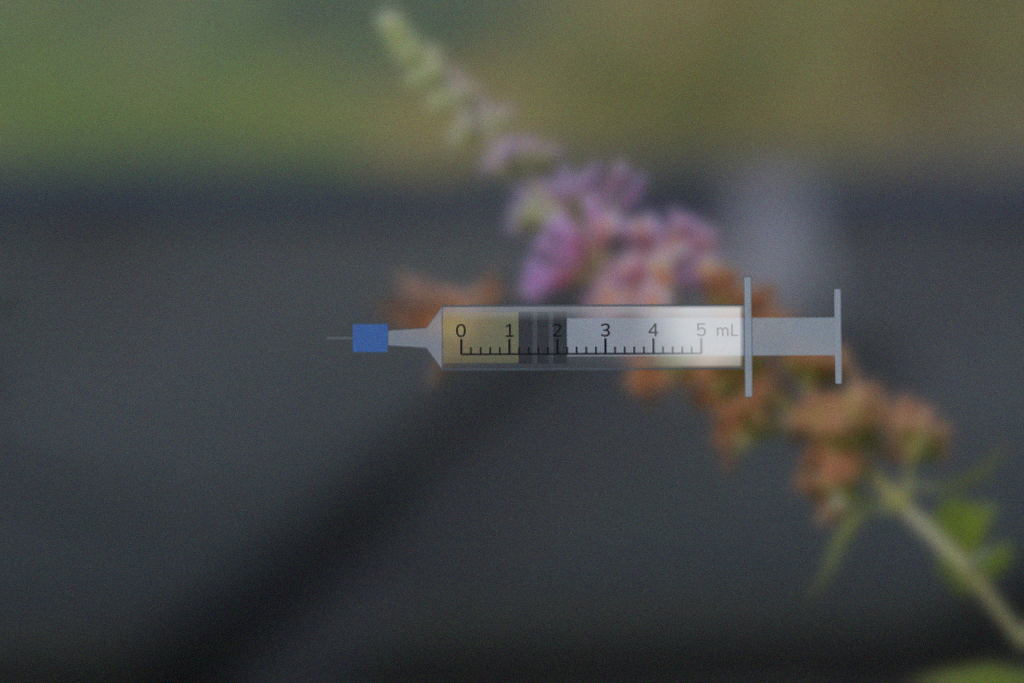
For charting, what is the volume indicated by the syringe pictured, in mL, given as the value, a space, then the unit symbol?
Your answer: 1.2 mL
